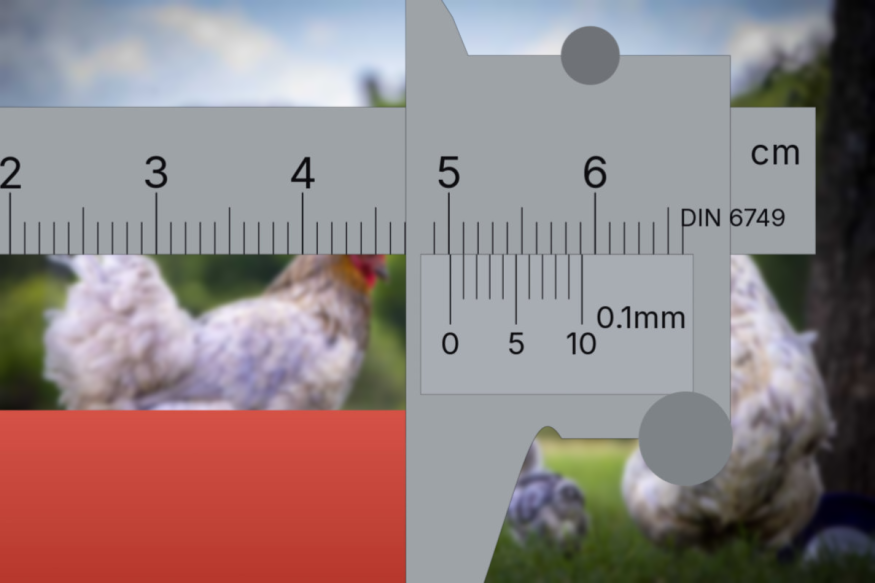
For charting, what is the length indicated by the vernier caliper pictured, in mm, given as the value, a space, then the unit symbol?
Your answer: 50.1 mm
